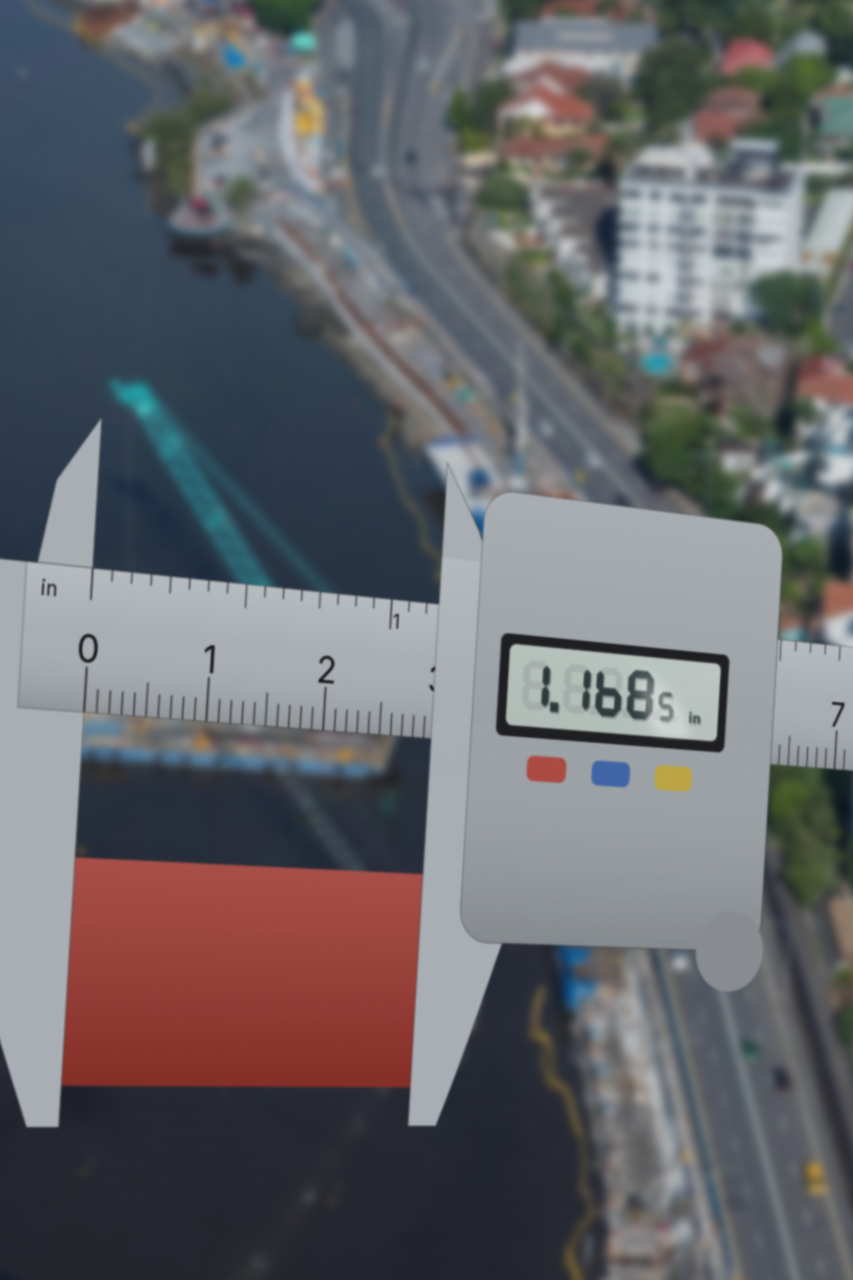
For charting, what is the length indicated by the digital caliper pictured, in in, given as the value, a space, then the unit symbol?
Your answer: 1.1685 in
